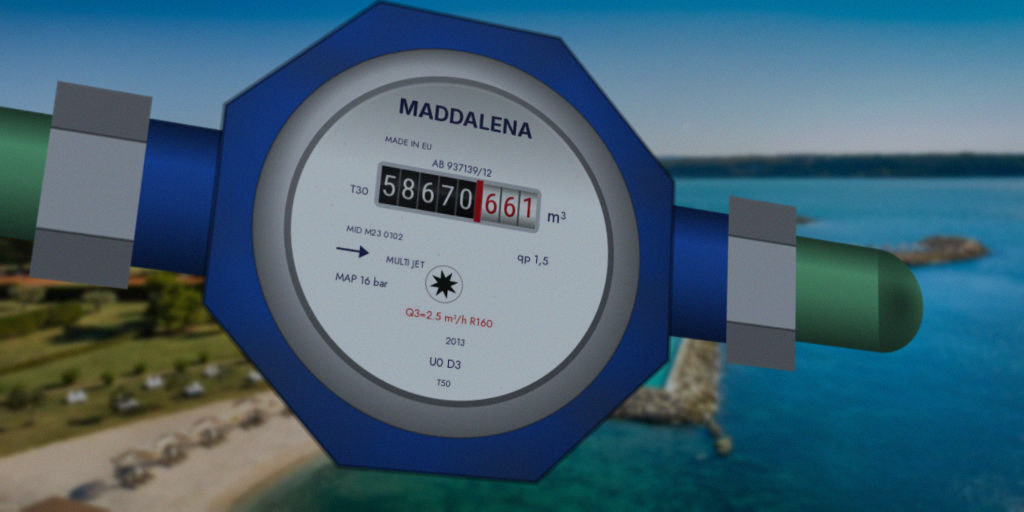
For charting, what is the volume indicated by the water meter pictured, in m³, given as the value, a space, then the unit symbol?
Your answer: 58670.661 m³
